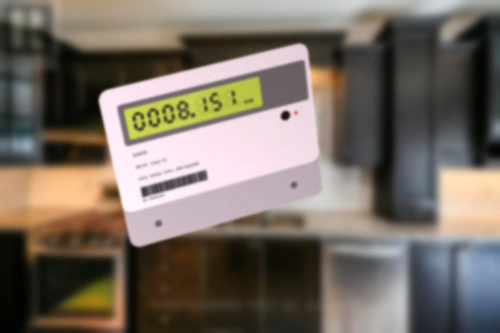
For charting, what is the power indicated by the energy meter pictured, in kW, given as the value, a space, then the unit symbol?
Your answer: 8.151 kW
